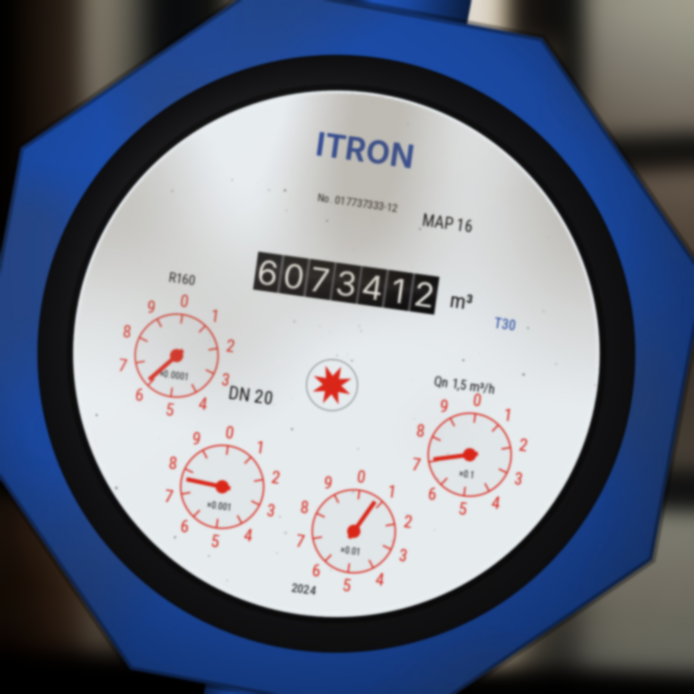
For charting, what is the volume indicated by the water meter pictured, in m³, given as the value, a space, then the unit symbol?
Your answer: 6073412.7076 m³
